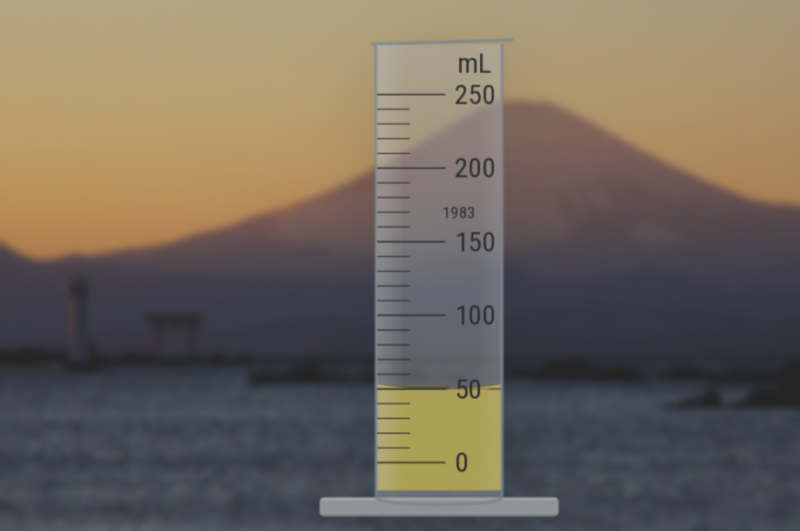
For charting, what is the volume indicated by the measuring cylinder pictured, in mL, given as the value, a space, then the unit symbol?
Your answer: 50 mL
